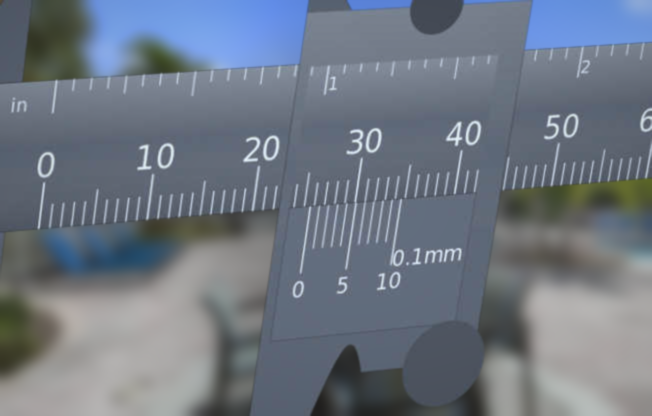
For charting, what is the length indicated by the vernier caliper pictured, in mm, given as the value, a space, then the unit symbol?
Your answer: 25.6 mm
